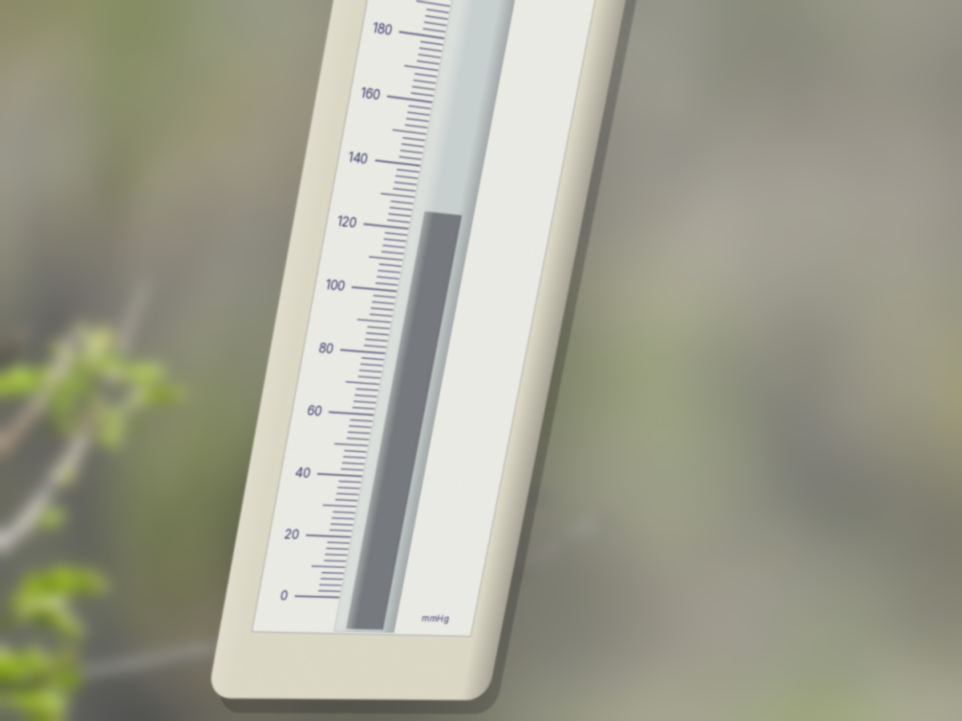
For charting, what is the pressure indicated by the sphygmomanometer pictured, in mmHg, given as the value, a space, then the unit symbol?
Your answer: 126 mmHg
